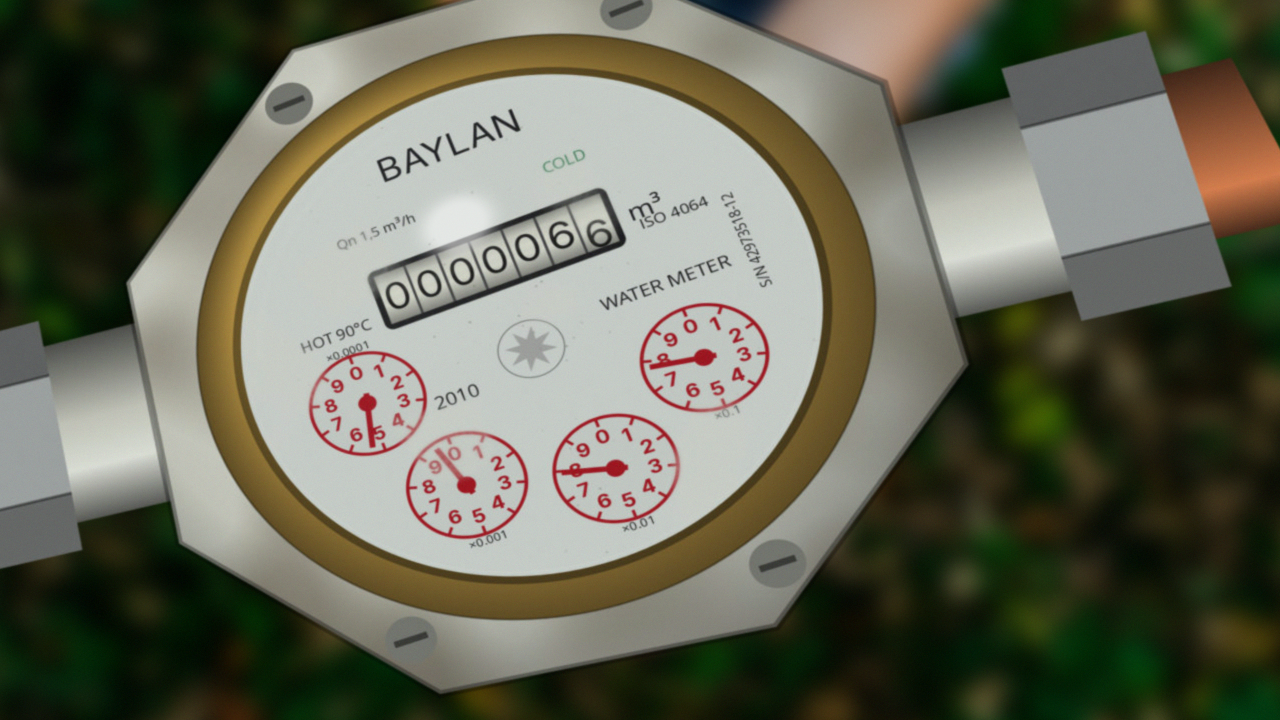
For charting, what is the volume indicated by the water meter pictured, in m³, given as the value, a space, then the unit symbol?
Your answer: 65.7795 m³
